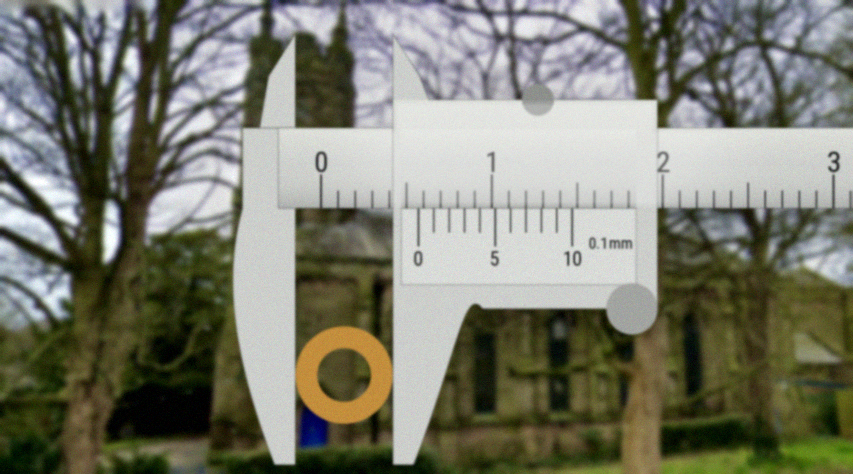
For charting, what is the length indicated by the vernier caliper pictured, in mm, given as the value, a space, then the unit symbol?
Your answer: 5.7 mm
